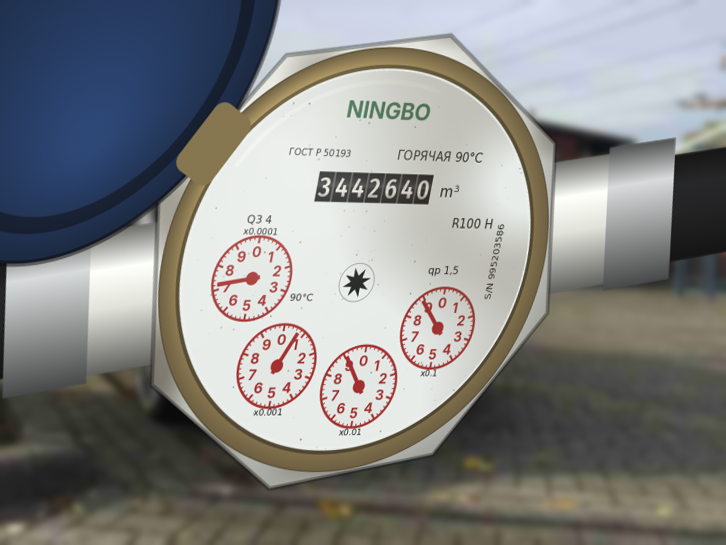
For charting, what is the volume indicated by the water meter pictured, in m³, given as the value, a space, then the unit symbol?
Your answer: 3442640.8907 m³
